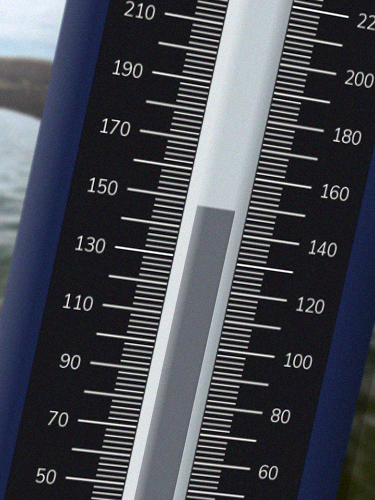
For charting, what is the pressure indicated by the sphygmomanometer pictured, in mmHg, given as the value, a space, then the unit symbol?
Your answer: 148 mmHg
